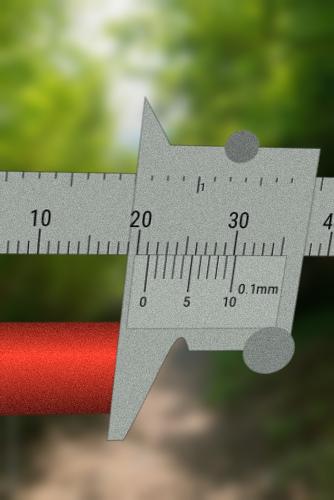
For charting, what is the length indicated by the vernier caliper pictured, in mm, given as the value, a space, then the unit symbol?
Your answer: 21.2 mm
